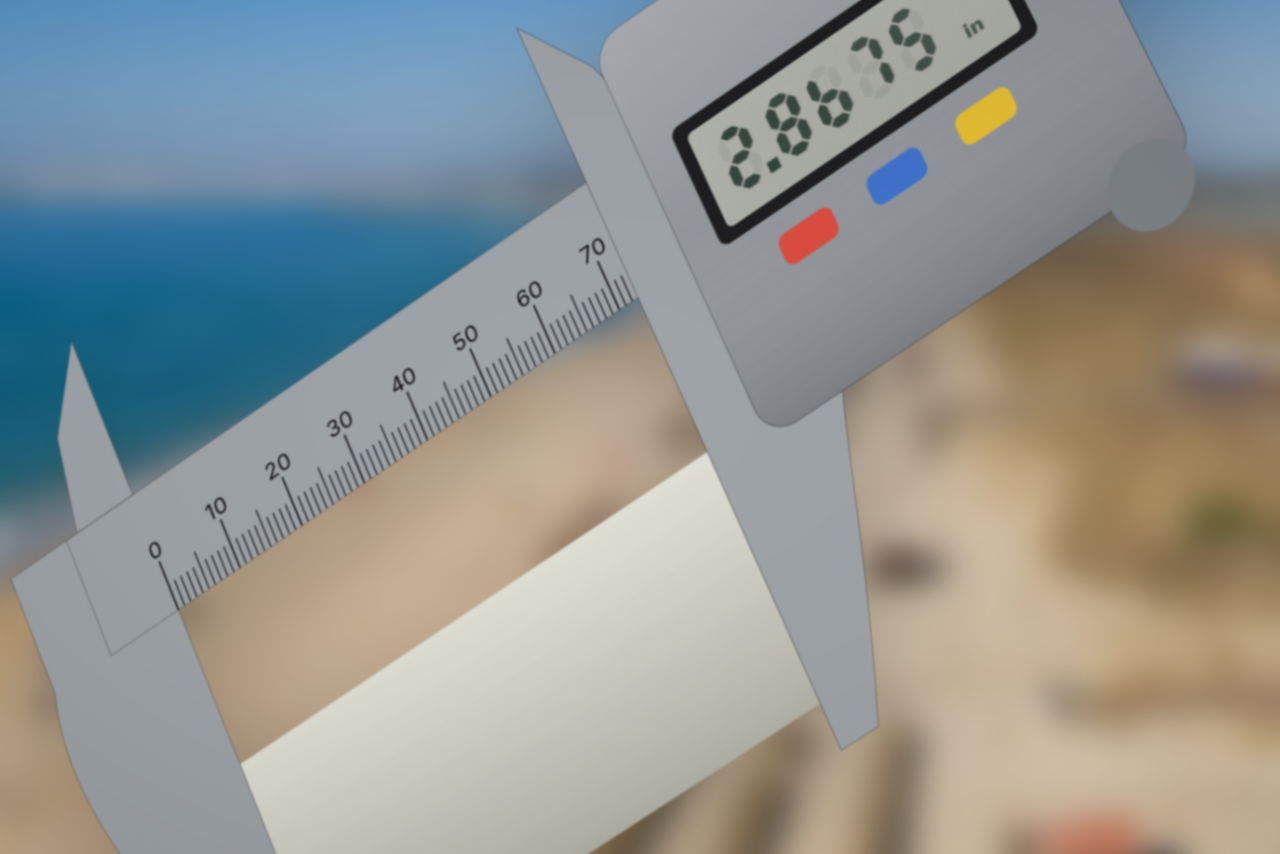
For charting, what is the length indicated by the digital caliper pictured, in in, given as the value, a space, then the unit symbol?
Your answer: 2.8675 in
